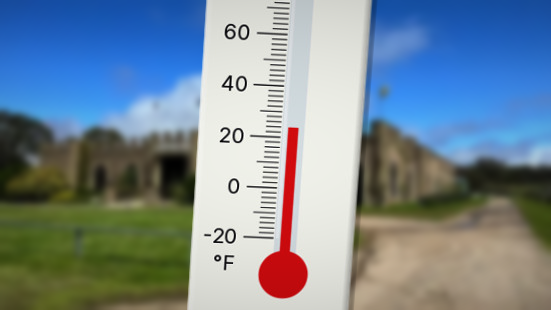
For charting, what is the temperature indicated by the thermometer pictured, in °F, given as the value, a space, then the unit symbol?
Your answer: 24 °F
